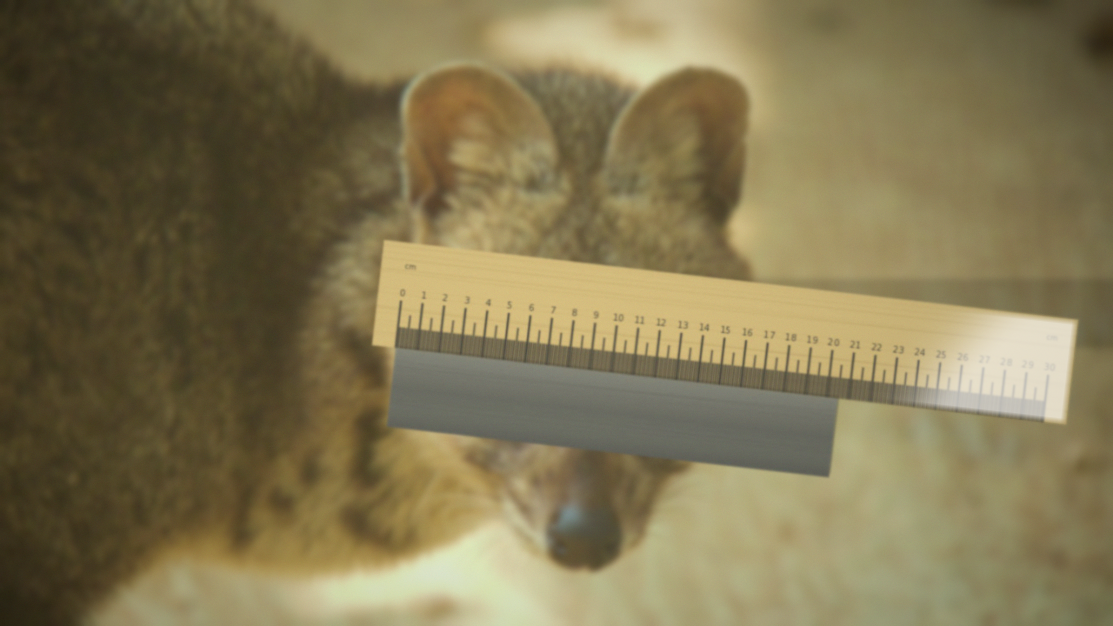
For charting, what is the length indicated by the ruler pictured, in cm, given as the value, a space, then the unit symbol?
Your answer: 20.5 cm
